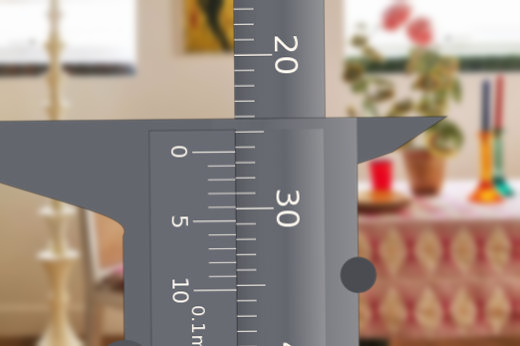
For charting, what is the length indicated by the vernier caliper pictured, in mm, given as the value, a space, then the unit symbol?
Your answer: 26.3 mm
